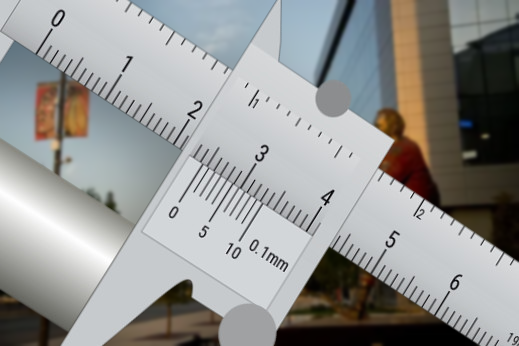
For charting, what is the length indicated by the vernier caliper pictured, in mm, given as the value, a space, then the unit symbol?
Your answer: 24.4 mm
